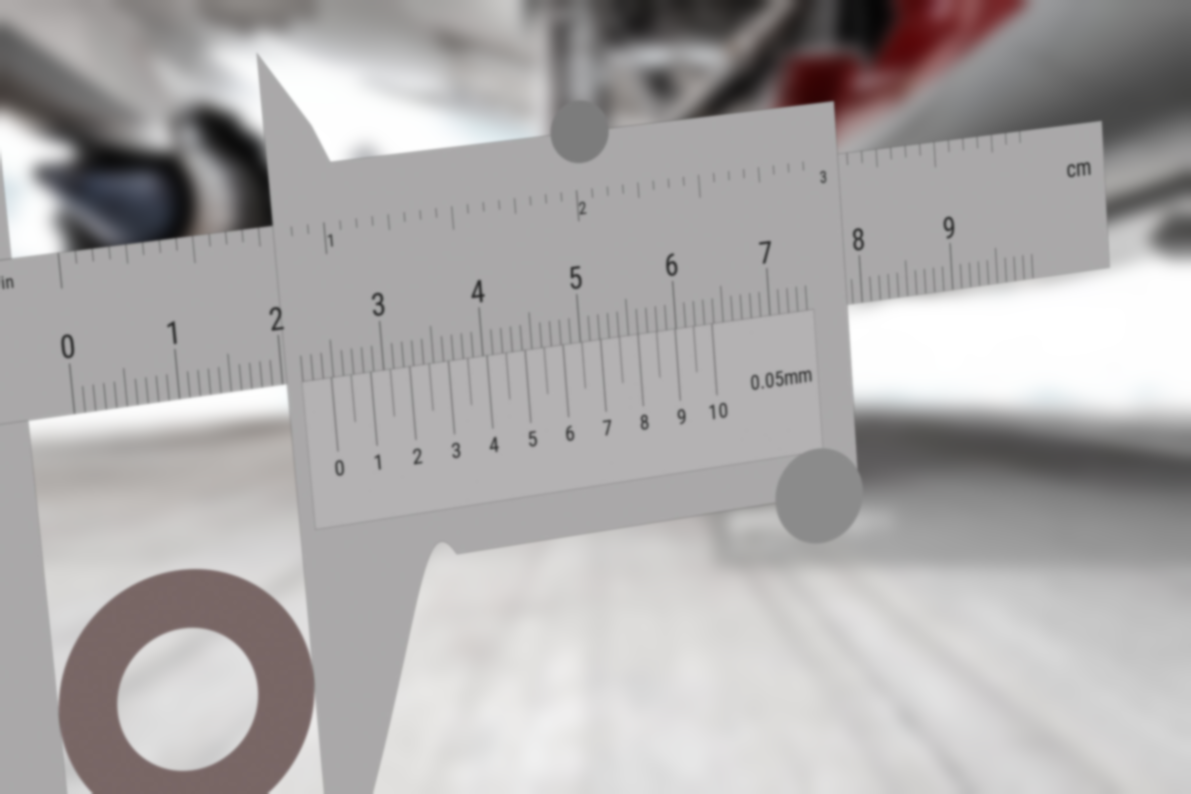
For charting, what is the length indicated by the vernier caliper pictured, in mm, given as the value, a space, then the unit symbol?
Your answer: 24.8 mm
